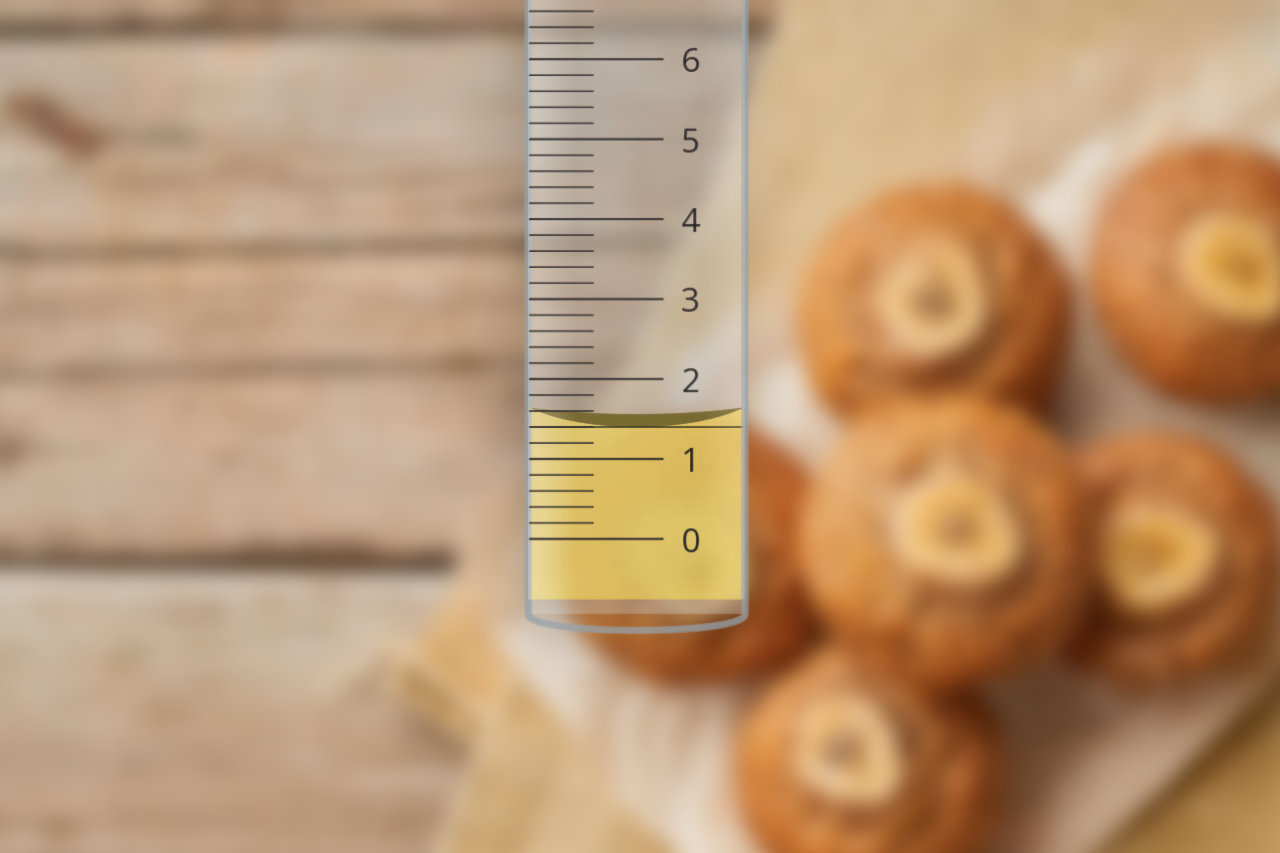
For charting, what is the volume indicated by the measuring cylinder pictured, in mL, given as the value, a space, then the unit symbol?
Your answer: 1.4 mL
